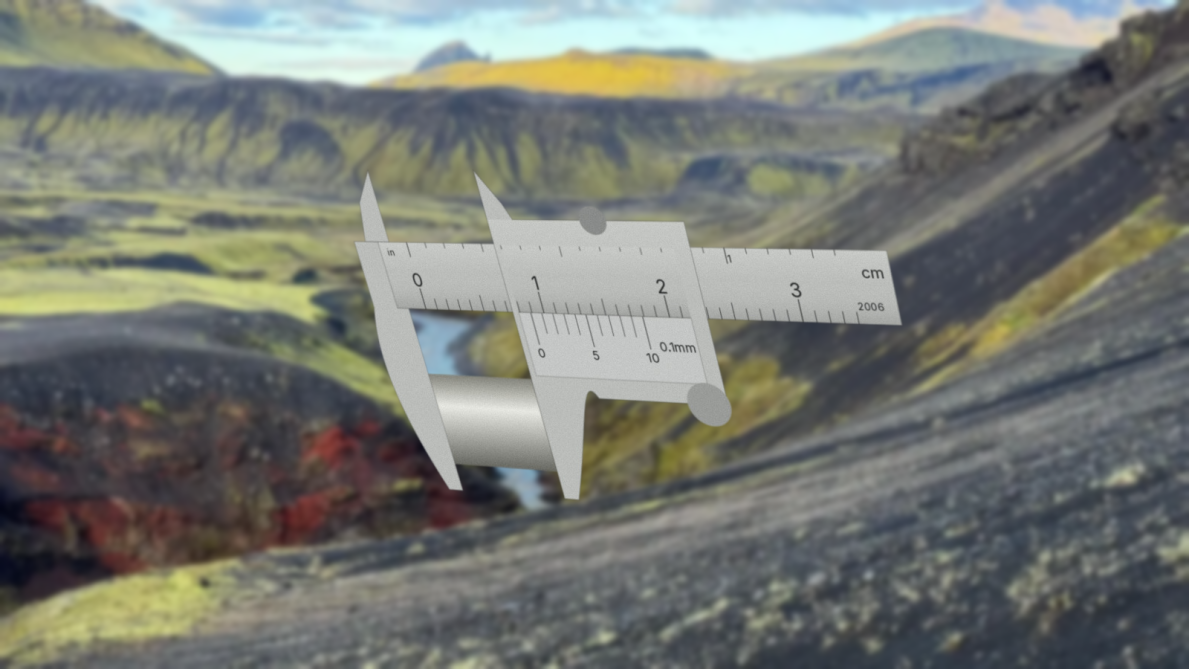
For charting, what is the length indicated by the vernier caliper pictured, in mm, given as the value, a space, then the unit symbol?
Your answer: 8.9 mm
